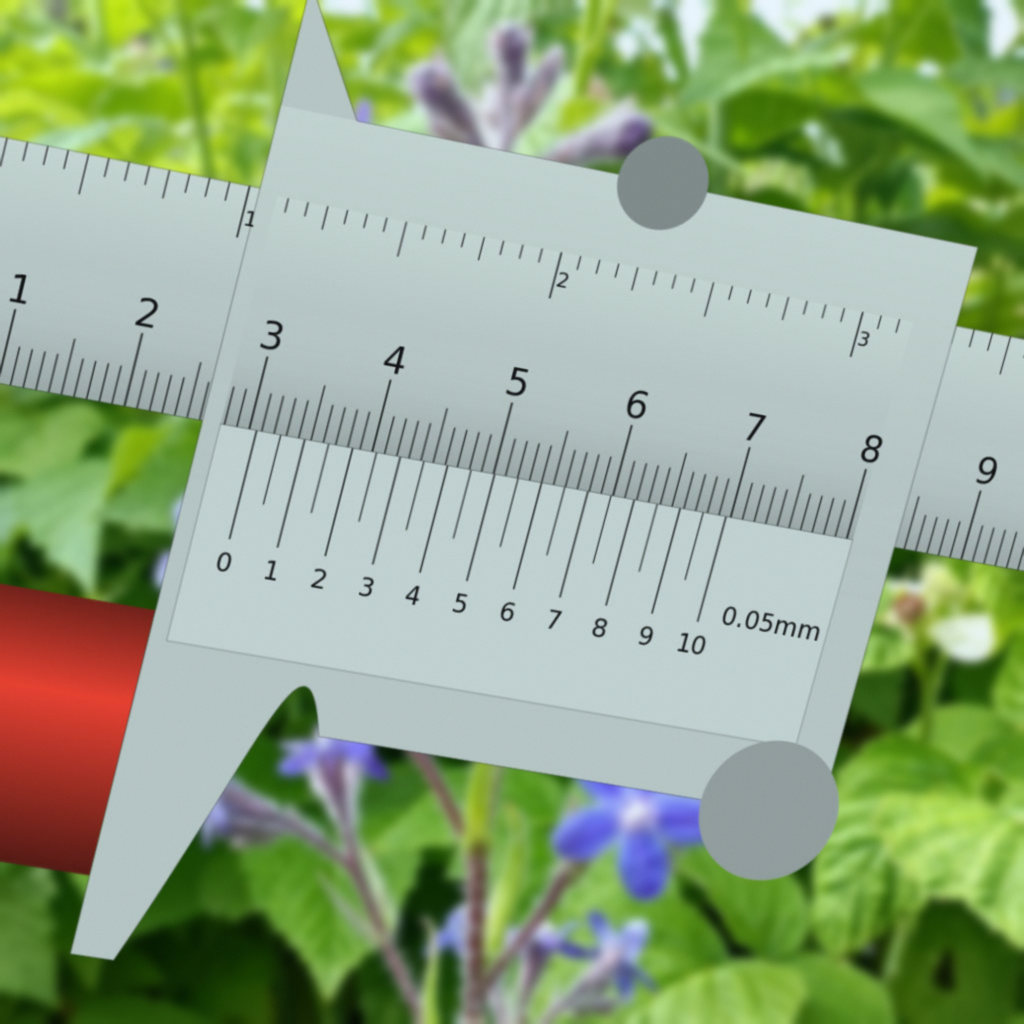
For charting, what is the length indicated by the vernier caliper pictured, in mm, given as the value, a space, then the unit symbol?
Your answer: 30.6 mm
